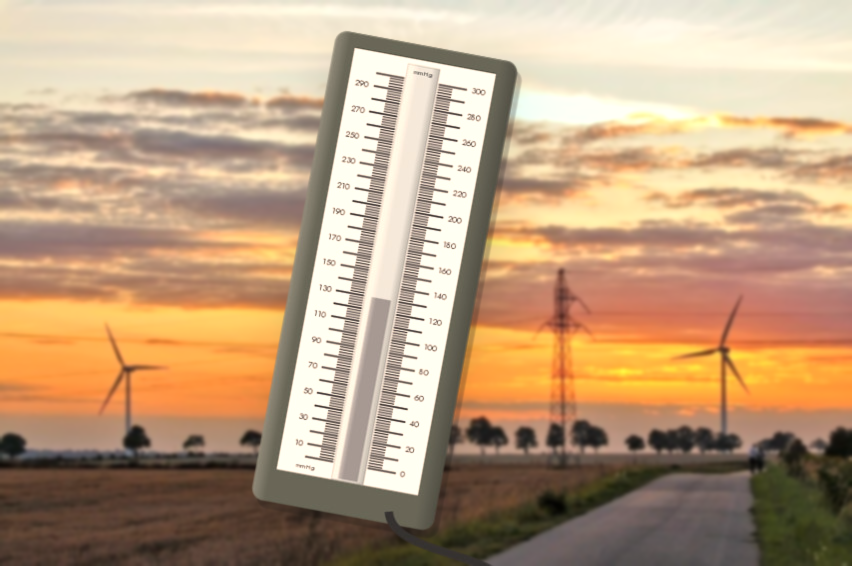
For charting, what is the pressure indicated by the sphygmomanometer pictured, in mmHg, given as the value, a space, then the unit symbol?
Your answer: 130 mmHg
